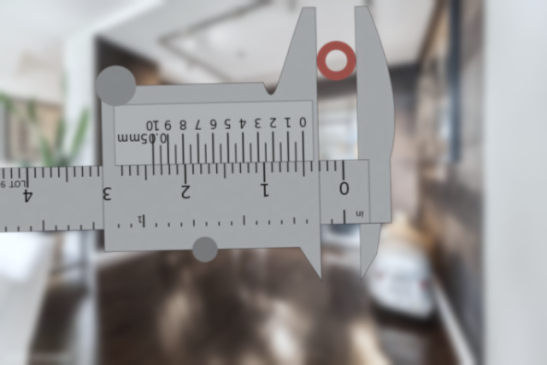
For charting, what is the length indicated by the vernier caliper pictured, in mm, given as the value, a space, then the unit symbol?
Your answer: 5.0 mm
